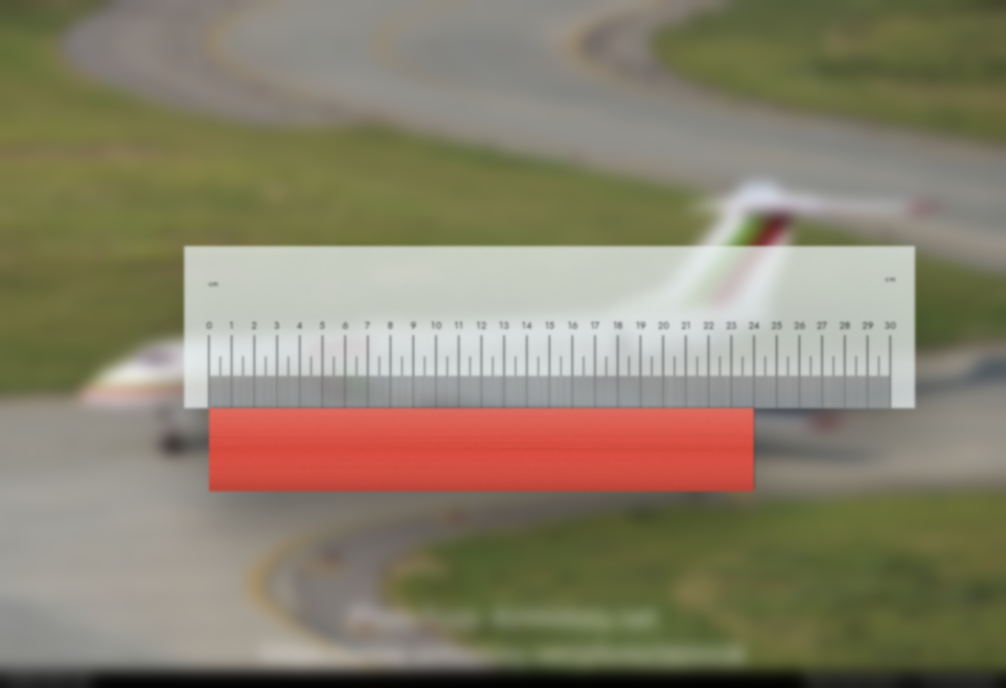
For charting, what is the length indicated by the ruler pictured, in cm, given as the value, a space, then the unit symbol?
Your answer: 24 cm
